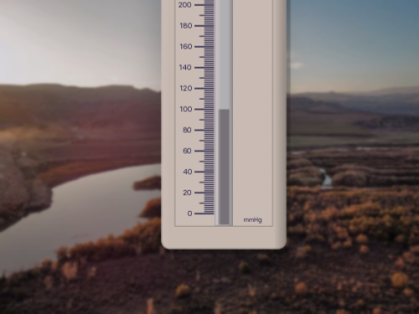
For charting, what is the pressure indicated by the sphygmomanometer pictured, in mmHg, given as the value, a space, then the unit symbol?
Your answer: 100 mmHg
